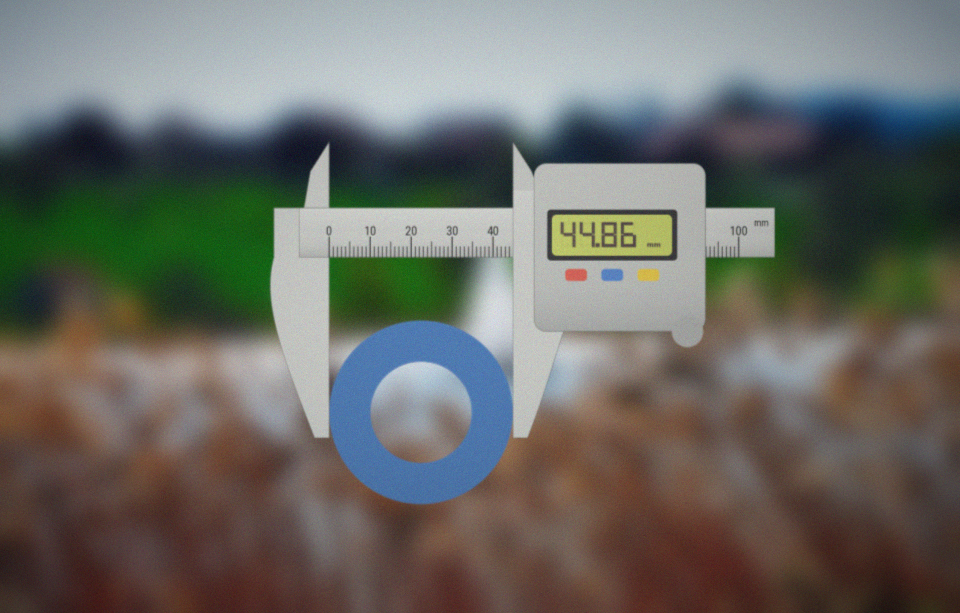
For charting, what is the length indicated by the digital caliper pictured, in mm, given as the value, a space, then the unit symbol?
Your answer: 44.86 mm
